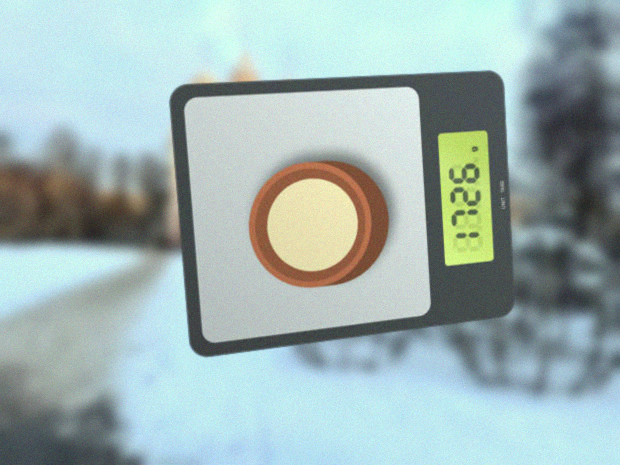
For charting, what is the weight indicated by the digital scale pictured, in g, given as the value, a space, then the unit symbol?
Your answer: 1726 g
